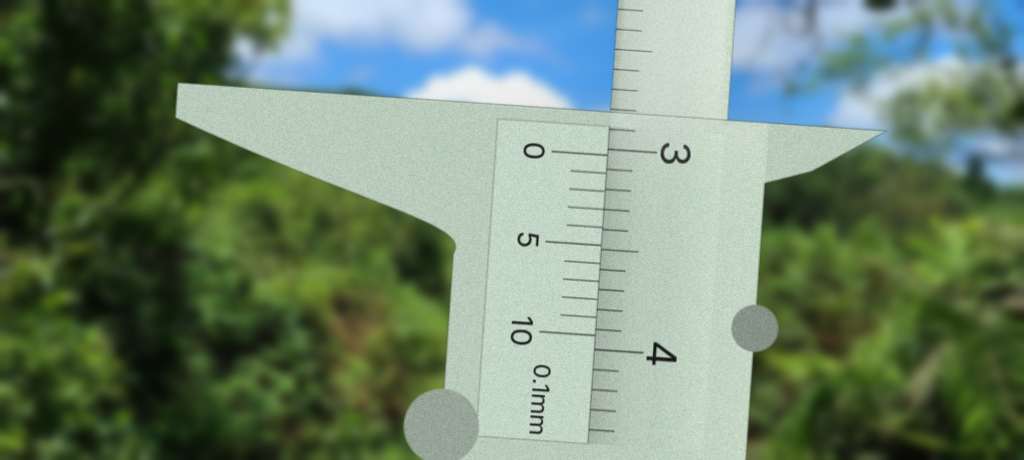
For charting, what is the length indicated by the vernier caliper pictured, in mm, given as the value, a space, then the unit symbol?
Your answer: 30.3 mm
